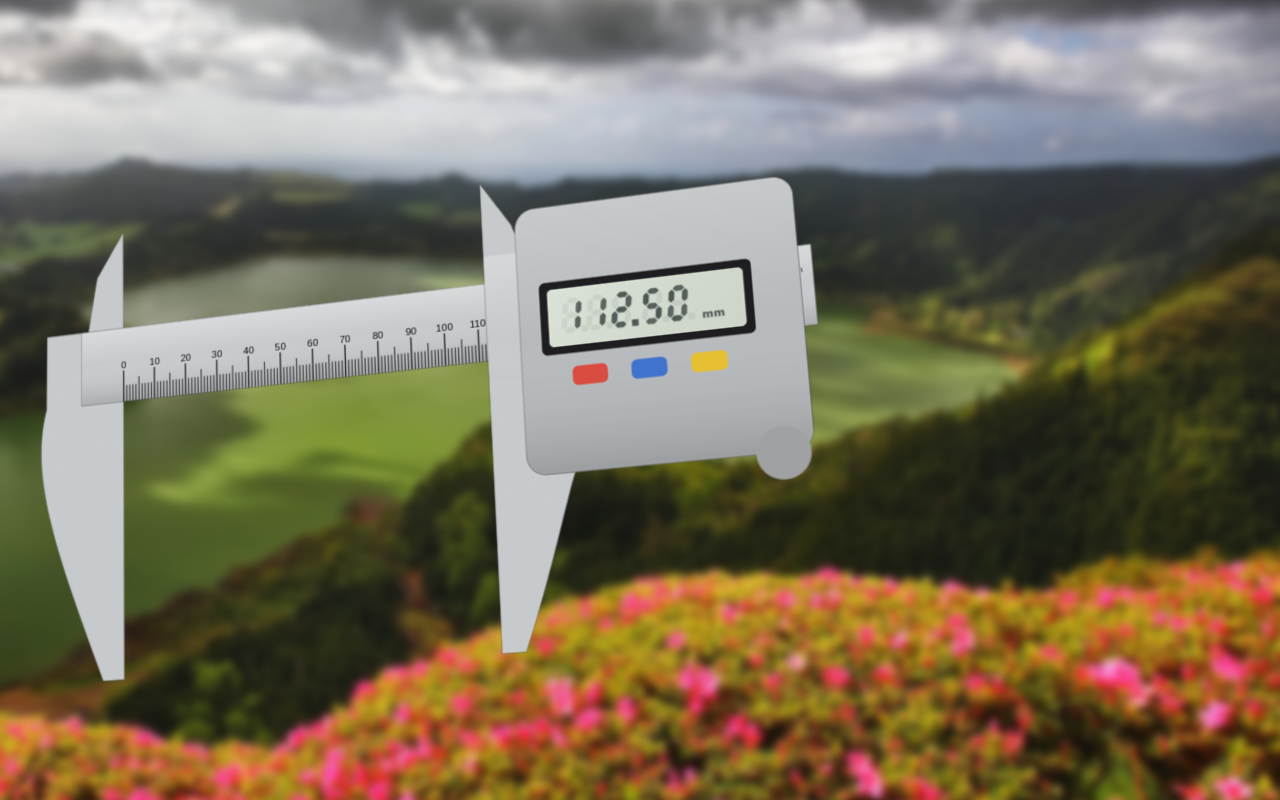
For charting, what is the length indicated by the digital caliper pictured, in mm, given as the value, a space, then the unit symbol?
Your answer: 112.50 mm
